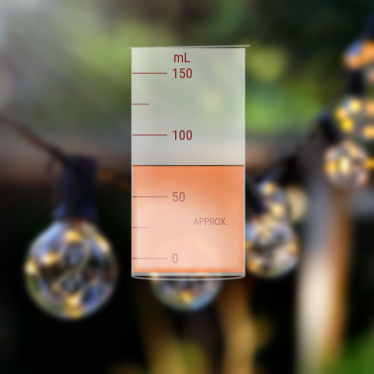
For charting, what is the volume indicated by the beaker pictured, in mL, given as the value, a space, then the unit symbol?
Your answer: 75 mL
